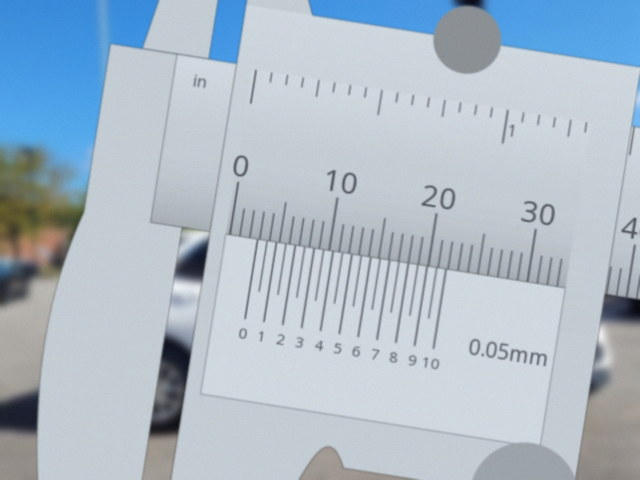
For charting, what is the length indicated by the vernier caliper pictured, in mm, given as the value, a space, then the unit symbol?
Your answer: 2.8 mm
